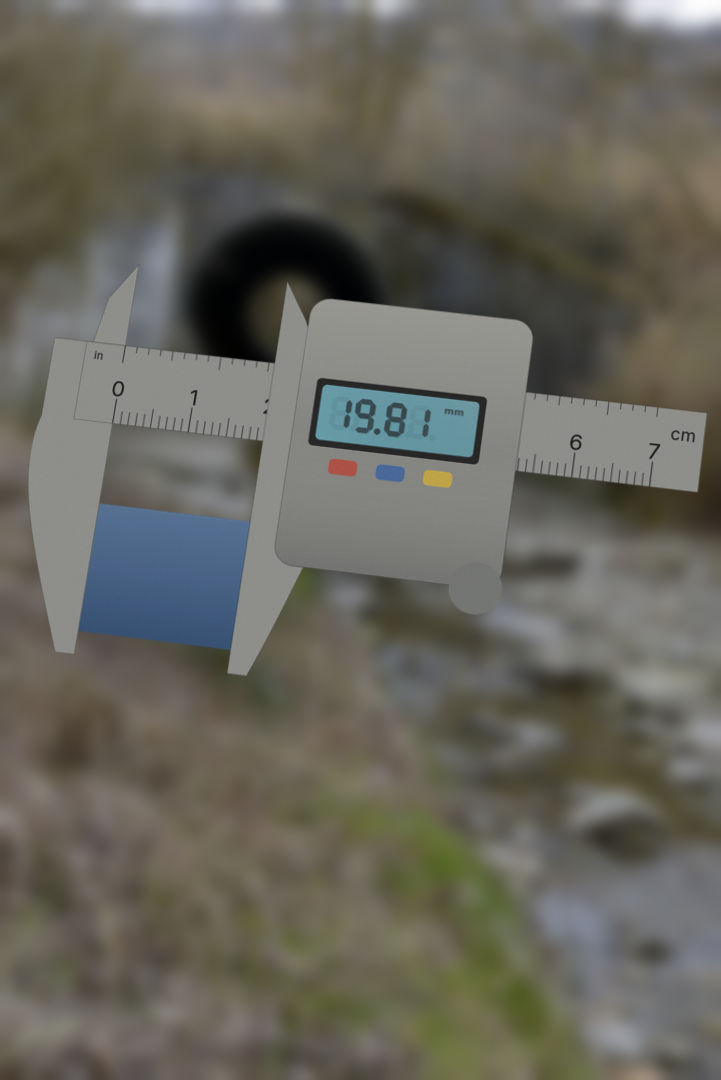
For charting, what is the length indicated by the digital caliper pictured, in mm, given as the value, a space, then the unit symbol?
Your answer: 19.81 mm
